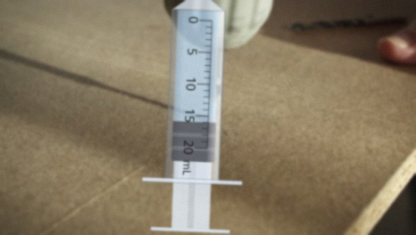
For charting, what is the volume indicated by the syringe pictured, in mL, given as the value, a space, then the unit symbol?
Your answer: 16 mL
